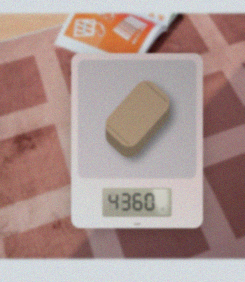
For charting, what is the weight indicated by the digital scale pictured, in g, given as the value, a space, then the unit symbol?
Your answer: 4360 g
